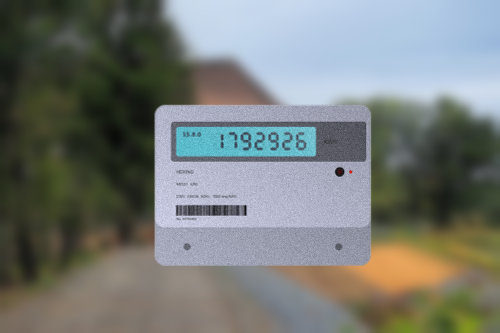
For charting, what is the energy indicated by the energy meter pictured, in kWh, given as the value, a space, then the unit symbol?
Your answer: 1792926 kWh
